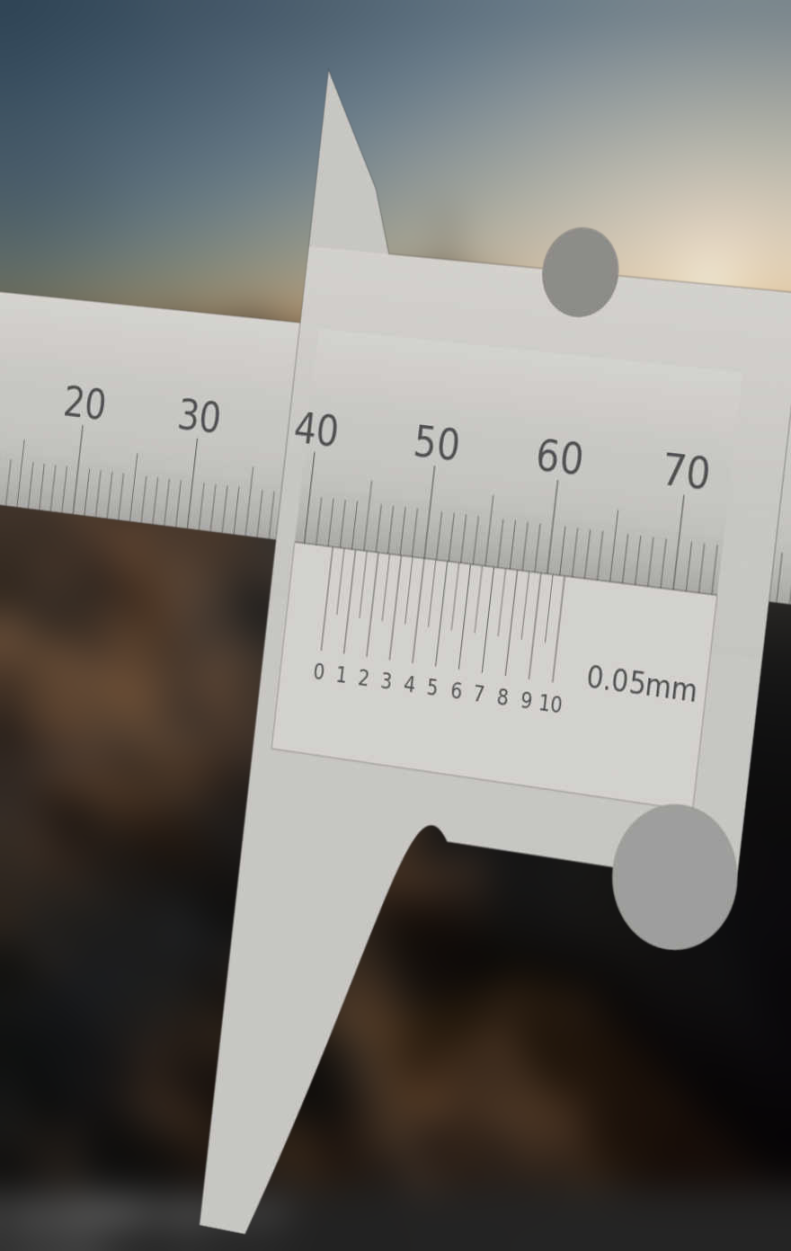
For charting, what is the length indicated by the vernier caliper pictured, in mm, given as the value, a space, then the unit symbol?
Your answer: 42.4 mm
